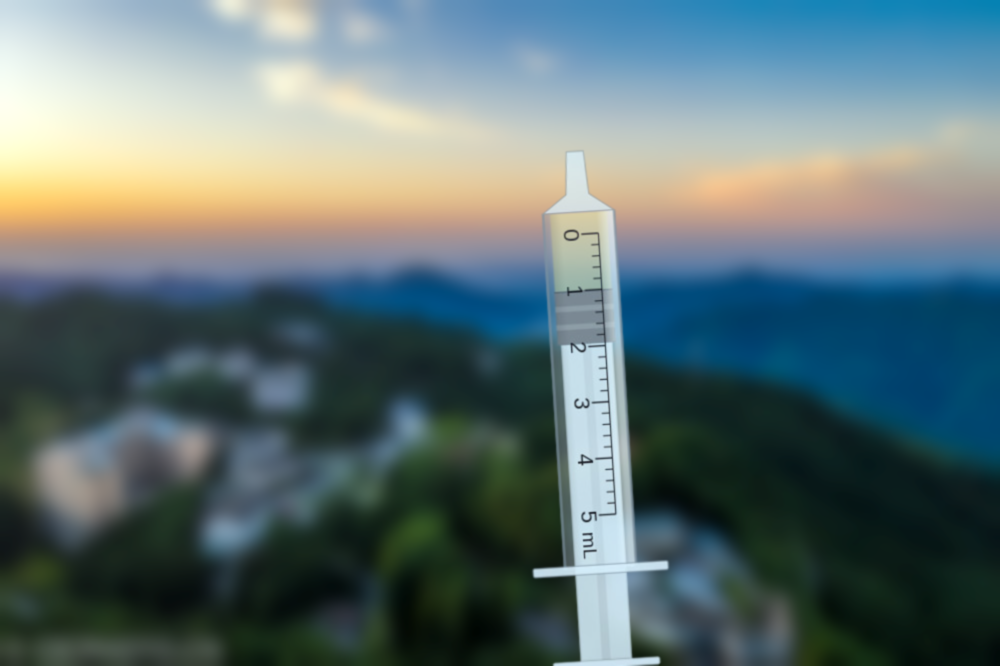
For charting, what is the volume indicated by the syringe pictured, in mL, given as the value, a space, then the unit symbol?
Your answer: 1 mL
